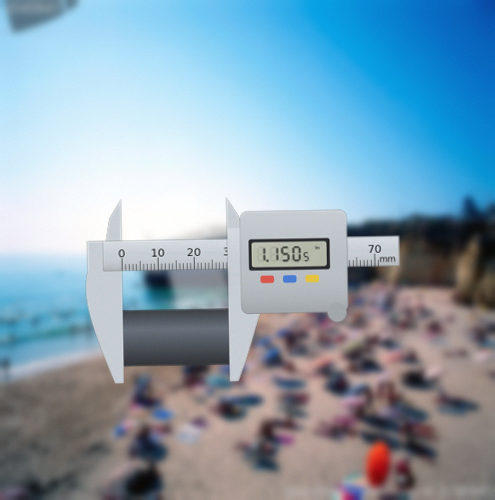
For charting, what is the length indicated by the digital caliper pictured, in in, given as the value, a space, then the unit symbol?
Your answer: 1.1505 in
